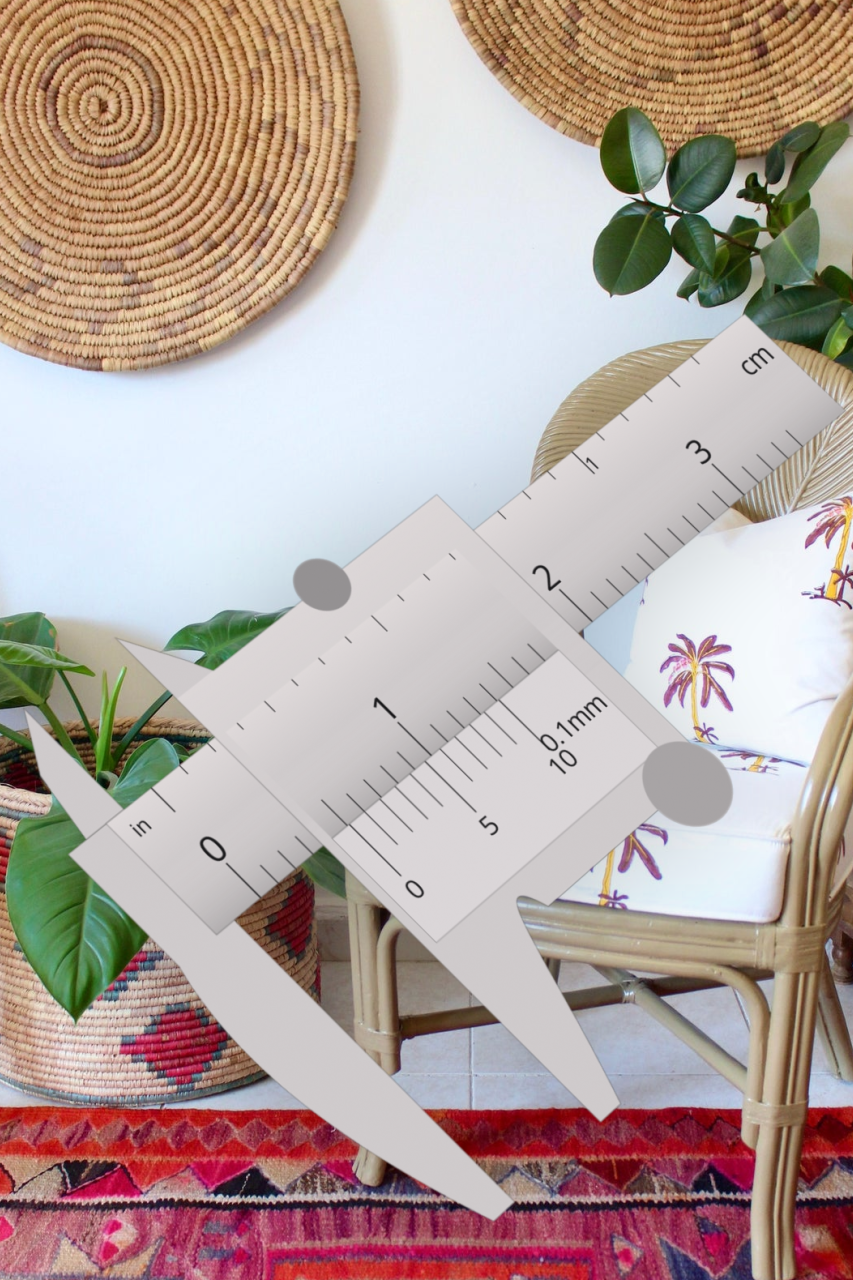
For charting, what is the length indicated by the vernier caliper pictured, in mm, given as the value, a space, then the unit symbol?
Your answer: 5.1 mm
